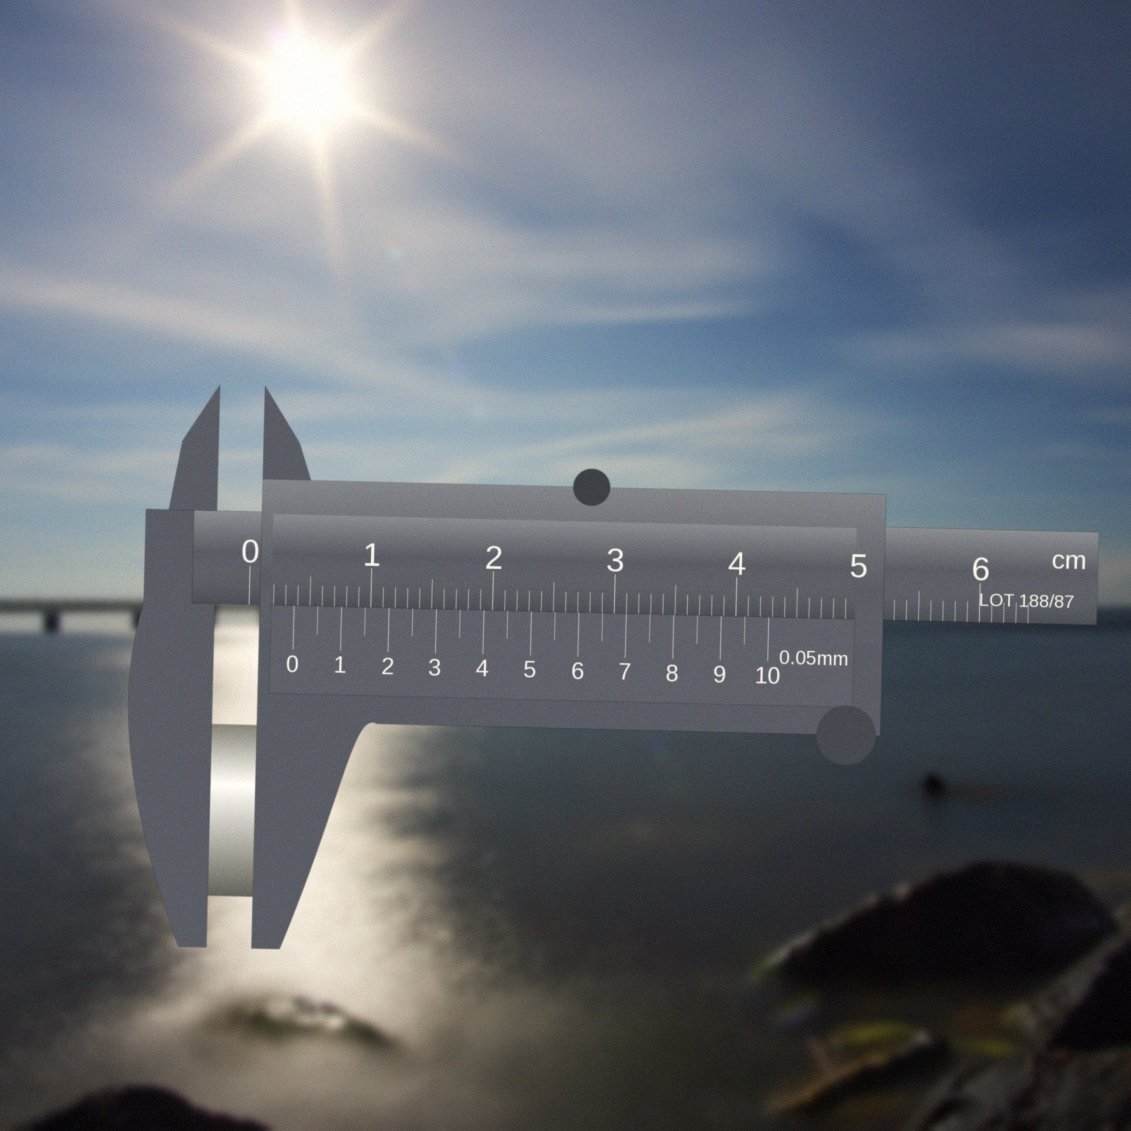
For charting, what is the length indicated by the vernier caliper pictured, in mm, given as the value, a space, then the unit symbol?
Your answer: 3.7 mm
